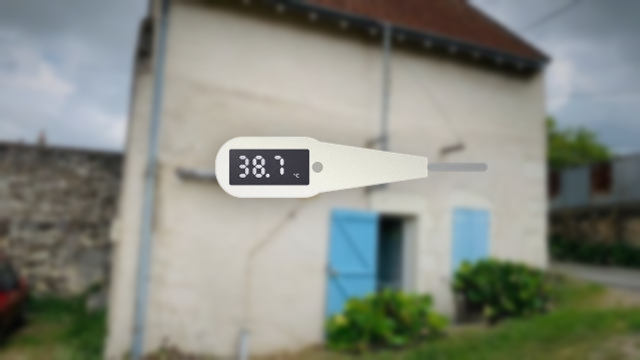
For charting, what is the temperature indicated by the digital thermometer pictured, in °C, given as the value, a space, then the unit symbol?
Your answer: 38.7 °C
